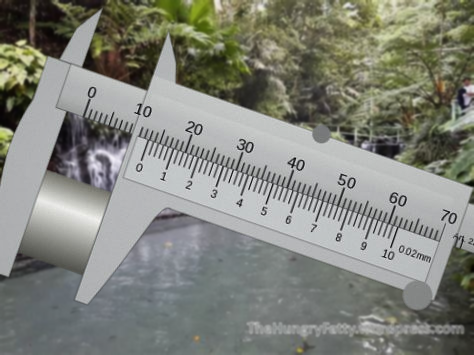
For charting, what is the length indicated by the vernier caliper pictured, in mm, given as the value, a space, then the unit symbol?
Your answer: 12.8 mm
